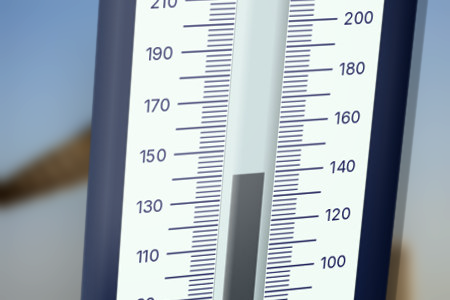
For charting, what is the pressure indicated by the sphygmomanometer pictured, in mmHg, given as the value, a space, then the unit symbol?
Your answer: 140 mmHg
